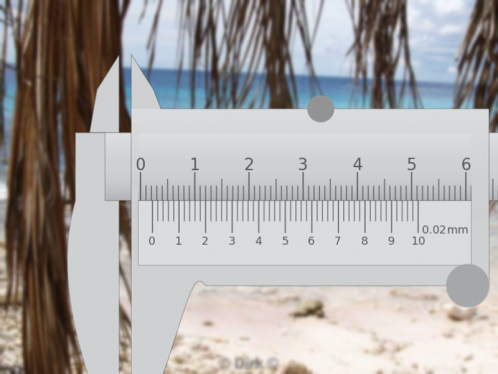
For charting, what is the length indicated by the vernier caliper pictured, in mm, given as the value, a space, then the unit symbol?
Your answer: 2.2 mm
